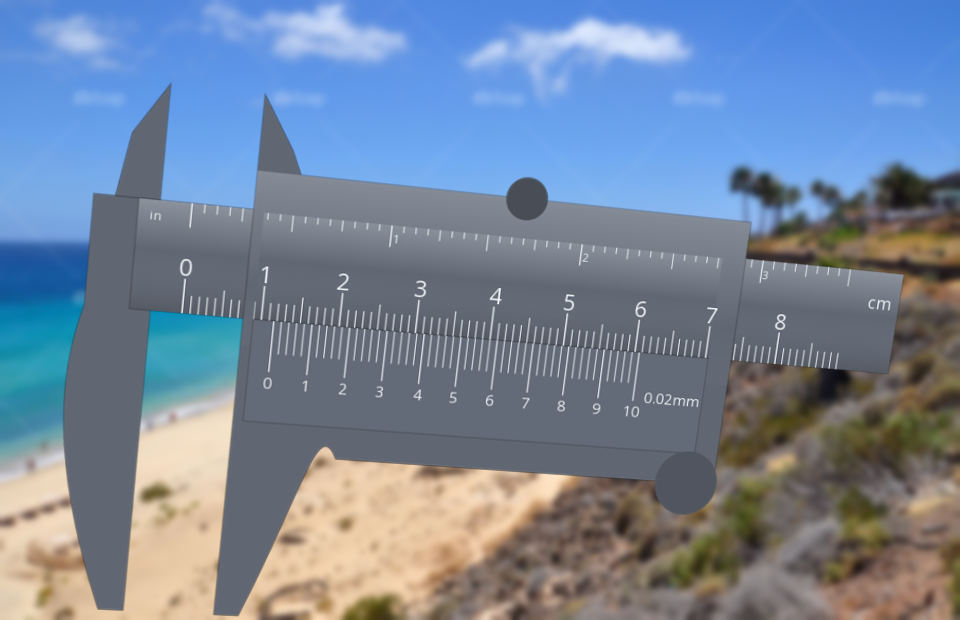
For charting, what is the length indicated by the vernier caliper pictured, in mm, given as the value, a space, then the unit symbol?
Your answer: 11.6 mm
